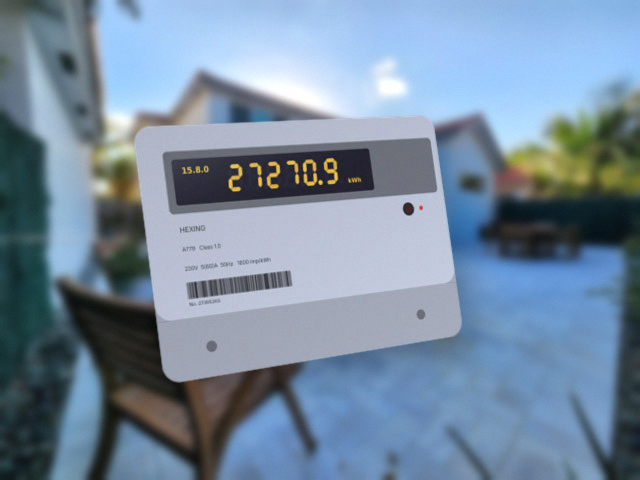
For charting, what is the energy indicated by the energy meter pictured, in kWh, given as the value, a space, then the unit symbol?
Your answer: 27270.9 kWh
